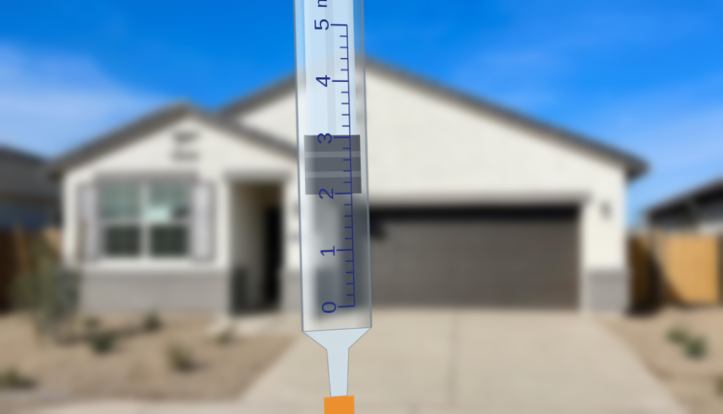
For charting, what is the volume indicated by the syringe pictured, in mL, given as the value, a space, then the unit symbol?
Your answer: 2 mL
